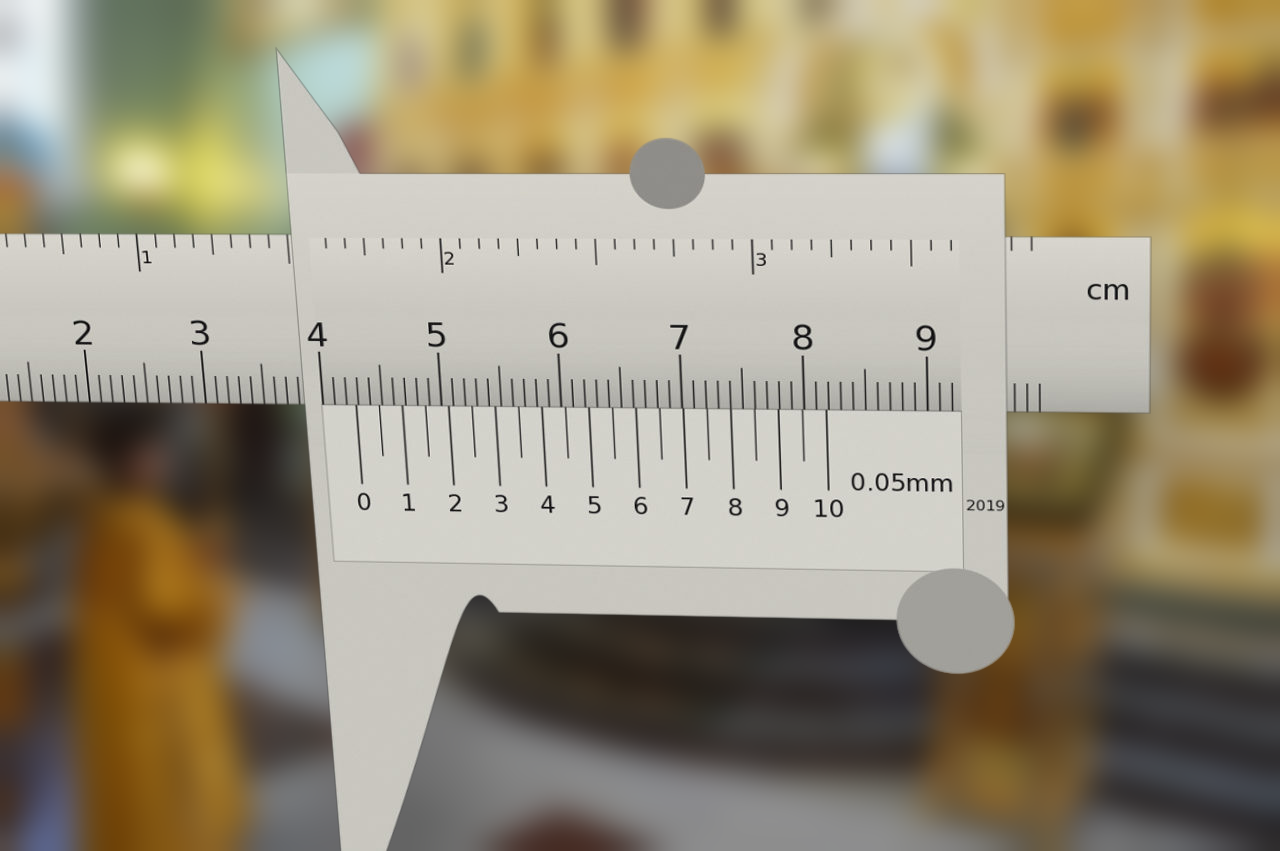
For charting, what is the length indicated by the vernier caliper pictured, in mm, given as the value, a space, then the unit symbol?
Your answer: 42.8 mm
